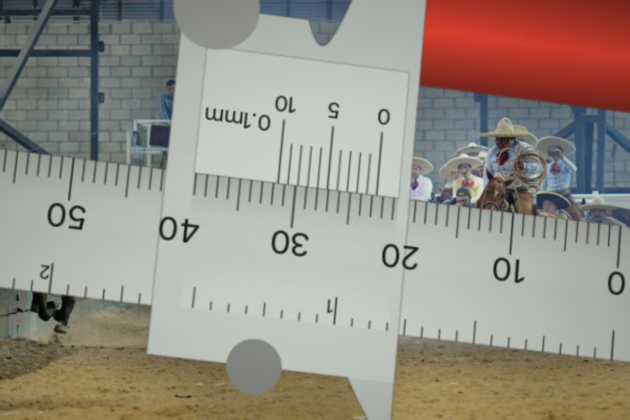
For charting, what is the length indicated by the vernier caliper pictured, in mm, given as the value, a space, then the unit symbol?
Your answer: 22.6 mm
